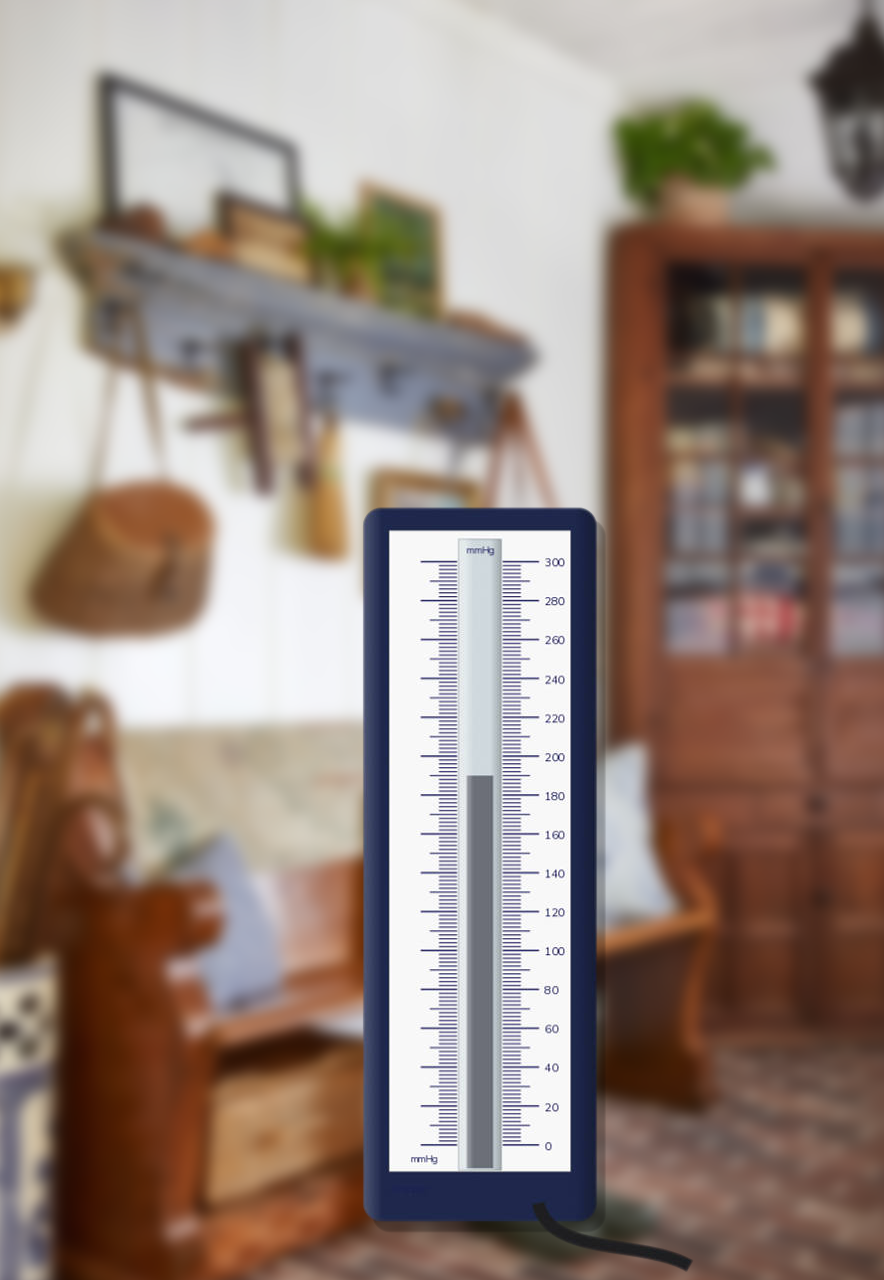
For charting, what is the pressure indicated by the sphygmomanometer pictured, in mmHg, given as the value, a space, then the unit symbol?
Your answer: 190 mmHg
